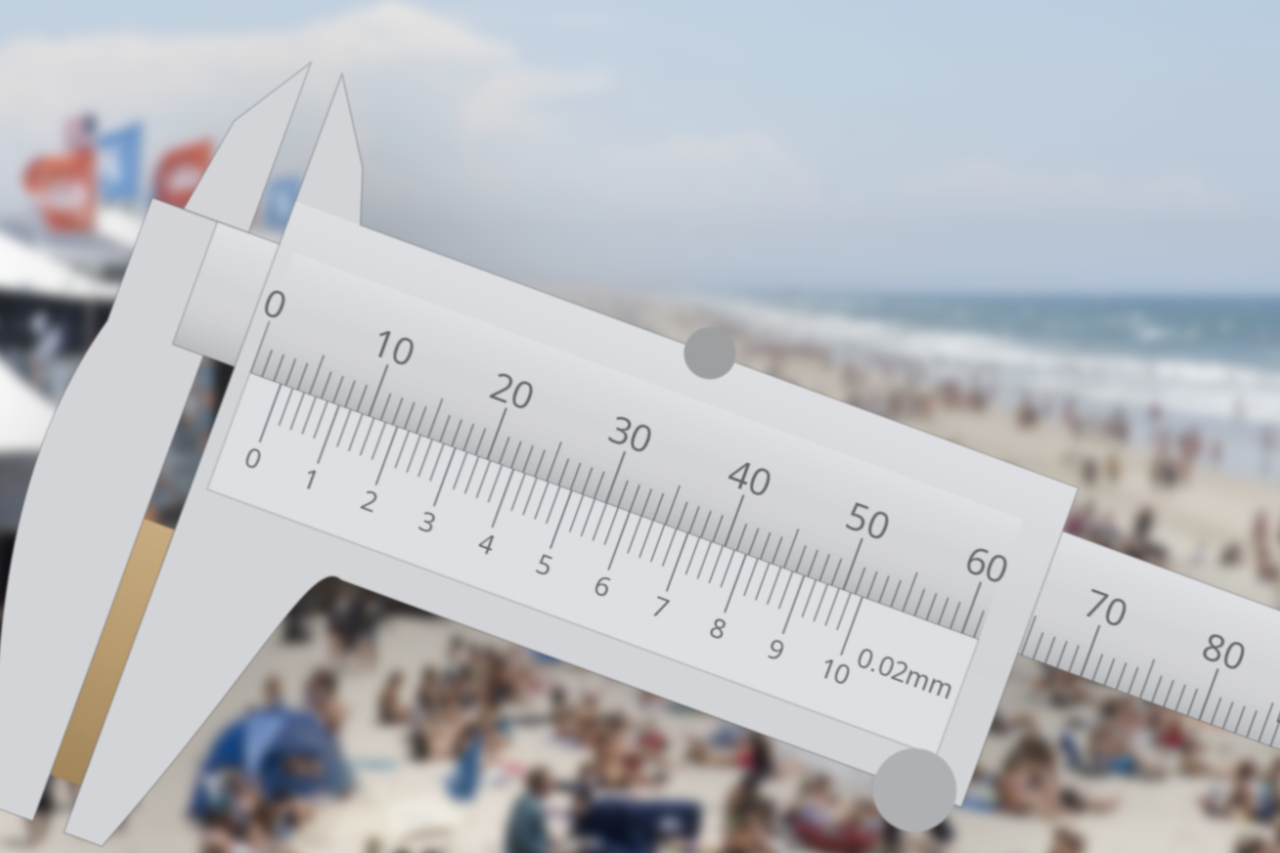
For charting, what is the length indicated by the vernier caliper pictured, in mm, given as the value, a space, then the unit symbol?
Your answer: 2.6 mm
